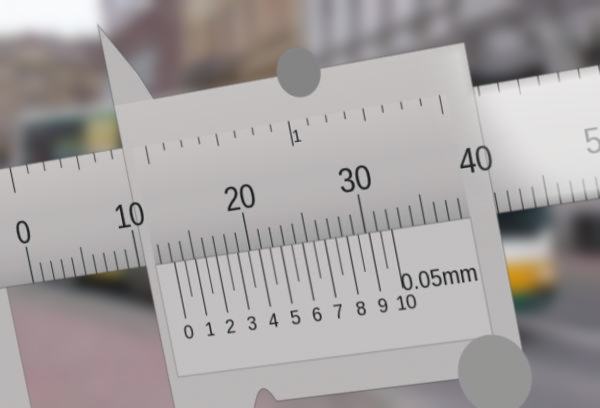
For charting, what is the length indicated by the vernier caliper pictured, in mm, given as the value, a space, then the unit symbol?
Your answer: 13.2 mm
